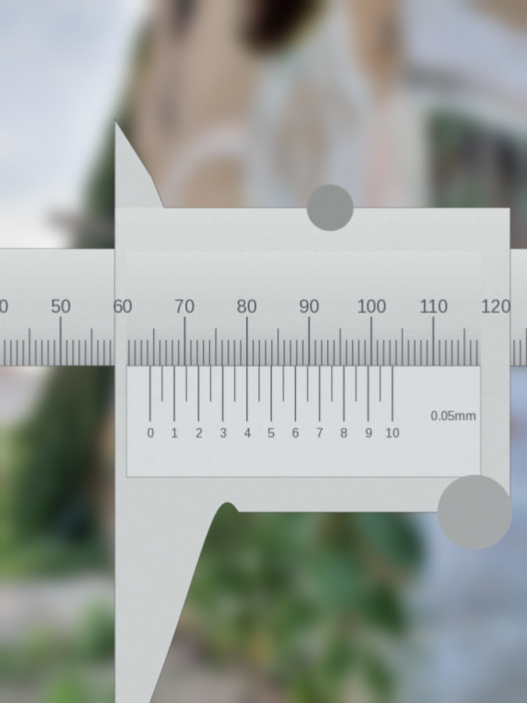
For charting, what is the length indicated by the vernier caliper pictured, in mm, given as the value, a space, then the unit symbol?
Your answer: 64.4 mm
